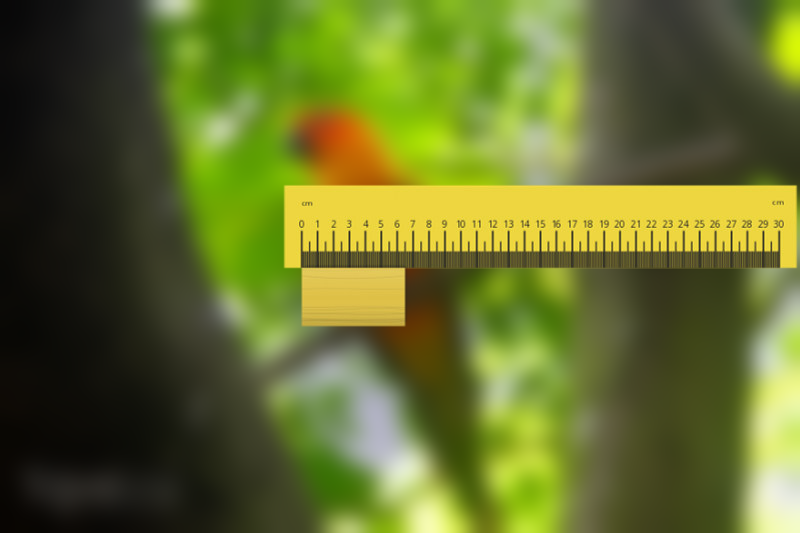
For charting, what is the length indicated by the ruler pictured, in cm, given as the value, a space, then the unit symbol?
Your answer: 6.5 cm
